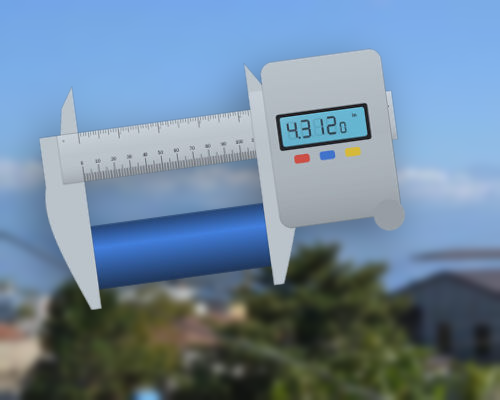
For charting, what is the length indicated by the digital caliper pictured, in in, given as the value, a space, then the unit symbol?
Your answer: 4.3120 in
